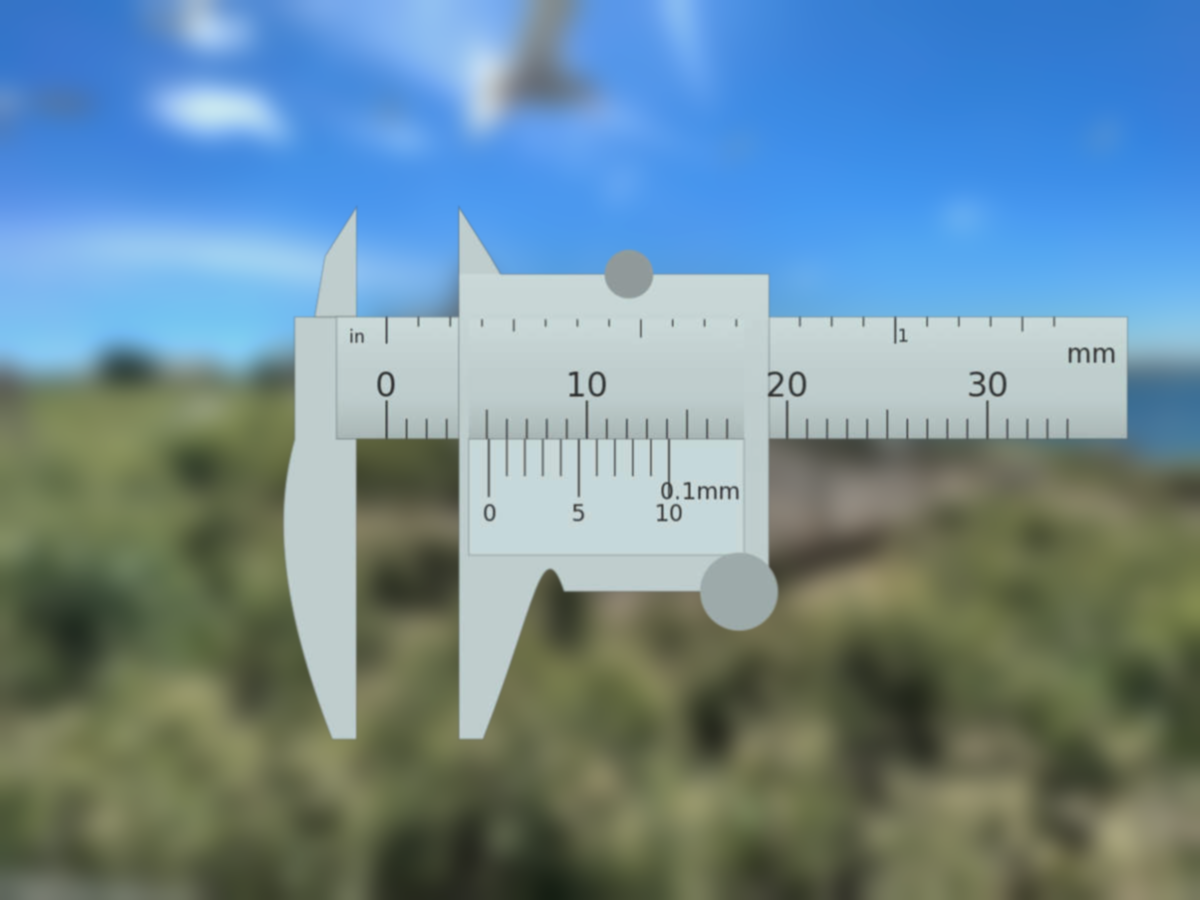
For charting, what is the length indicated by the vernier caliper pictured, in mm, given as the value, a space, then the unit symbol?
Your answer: 5.1 mm
